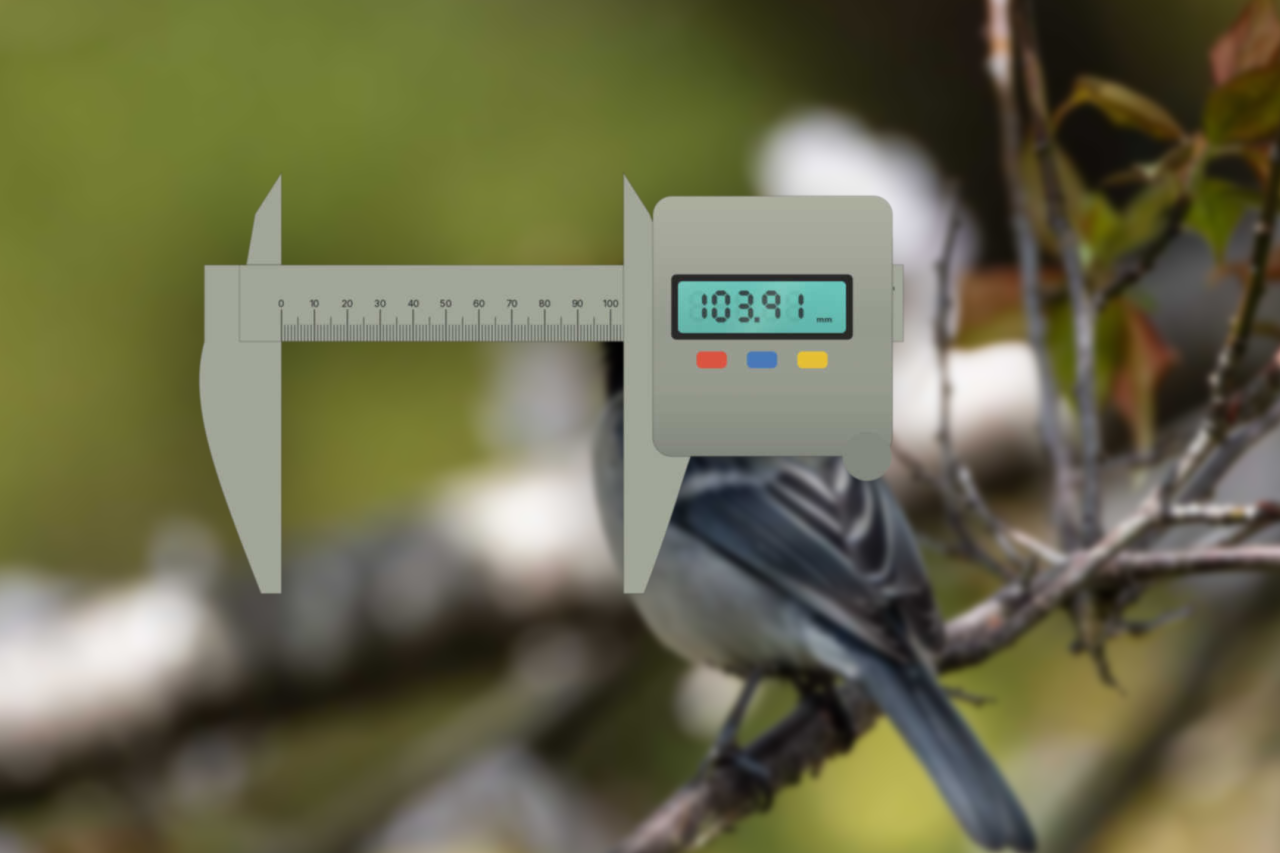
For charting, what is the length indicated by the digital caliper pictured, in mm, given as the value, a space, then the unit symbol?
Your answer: 103.91 mm
